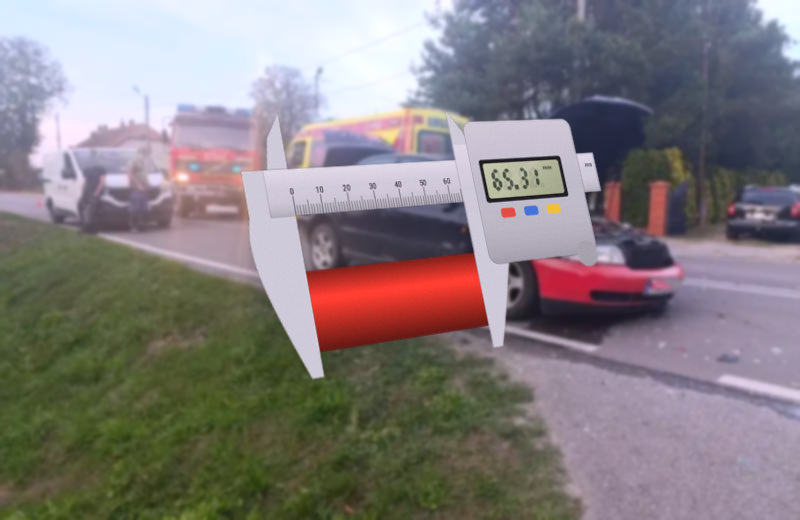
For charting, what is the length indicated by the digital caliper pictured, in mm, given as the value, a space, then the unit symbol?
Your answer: 65.31 mm
